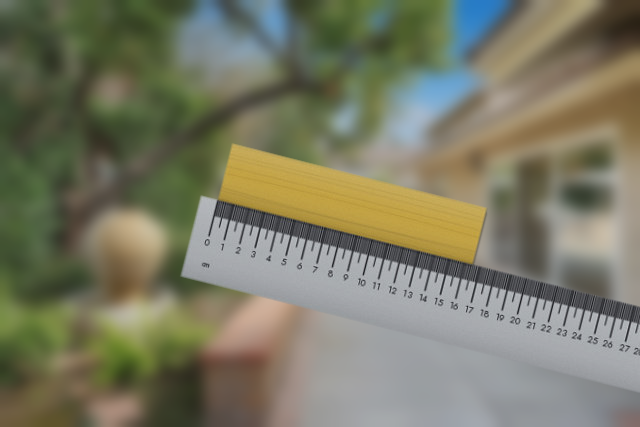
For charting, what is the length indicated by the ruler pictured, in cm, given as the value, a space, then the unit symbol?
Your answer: 16.5 cm
